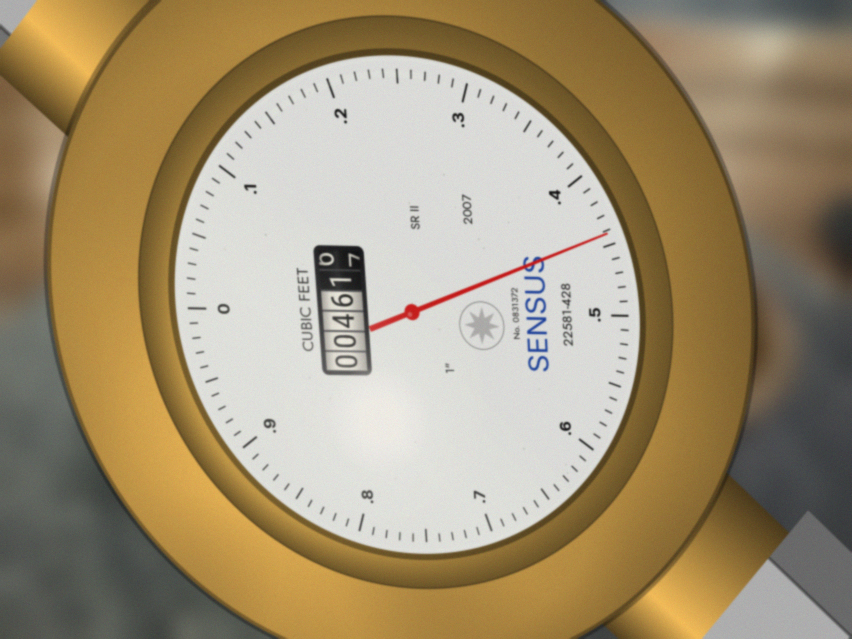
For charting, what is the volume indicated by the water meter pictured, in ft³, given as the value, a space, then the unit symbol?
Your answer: 4616.44 ft³
